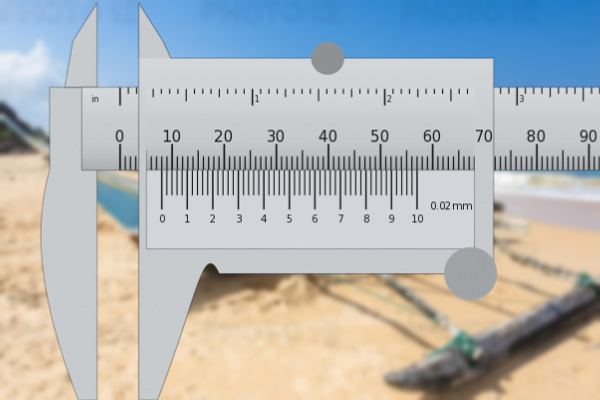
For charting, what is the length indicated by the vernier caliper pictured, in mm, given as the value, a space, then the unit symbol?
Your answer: 8.0 mm
